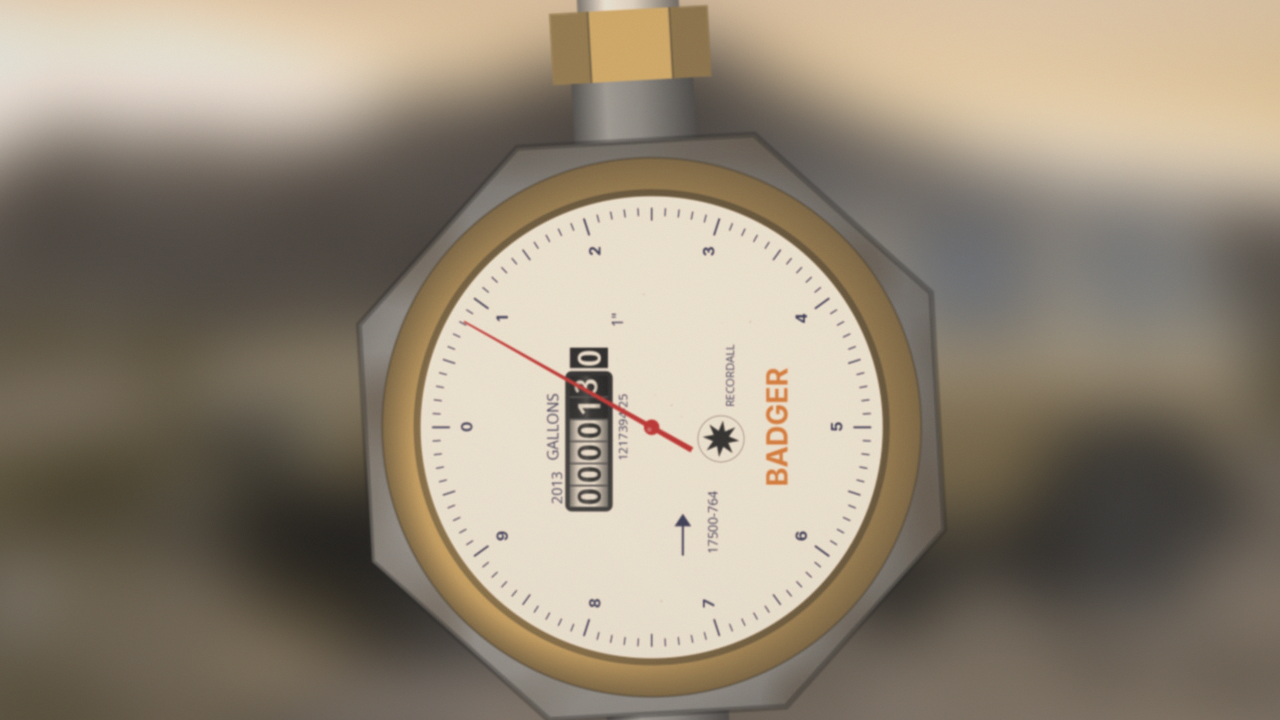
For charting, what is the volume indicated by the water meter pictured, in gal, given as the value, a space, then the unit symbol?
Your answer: 130.8 gal
